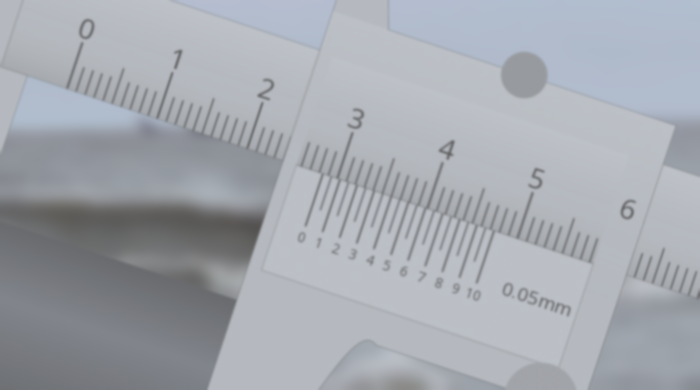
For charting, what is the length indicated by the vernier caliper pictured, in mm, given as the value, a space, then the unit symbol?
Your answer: 28.4 mm
